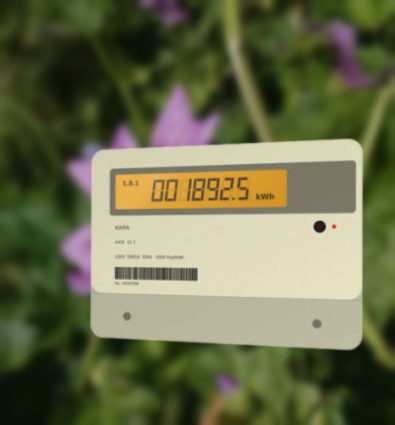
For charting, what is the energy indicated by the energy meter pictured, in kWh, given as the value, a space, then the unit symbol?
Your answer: 1892.5 kWh
